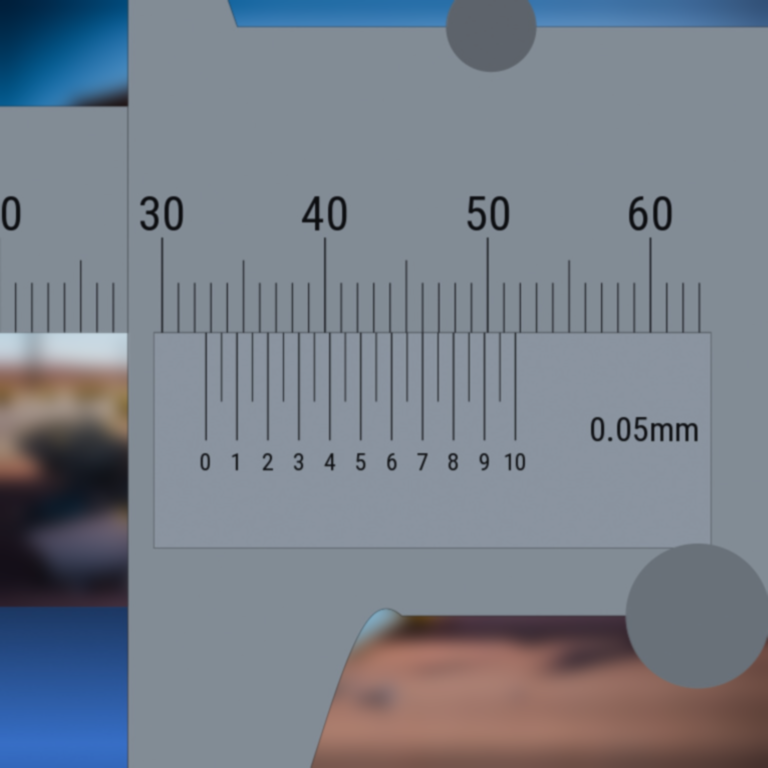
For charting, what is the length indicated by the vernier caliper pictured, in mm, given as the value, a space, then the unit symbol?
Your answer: 32.7 mm
